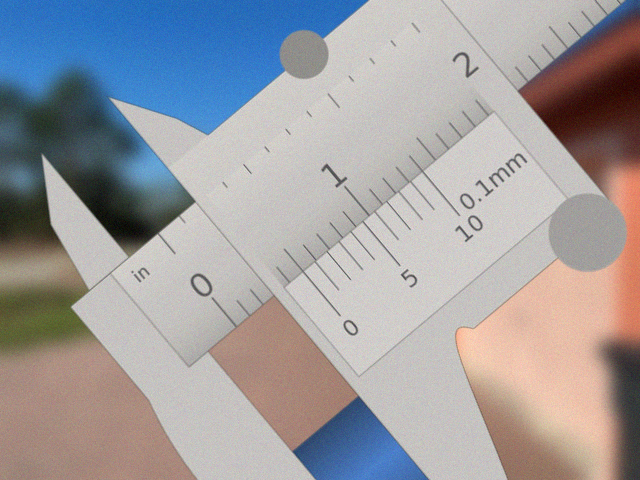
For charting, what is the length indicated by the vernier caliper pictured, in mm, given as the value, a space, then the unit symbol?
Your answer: 5.0 mm
